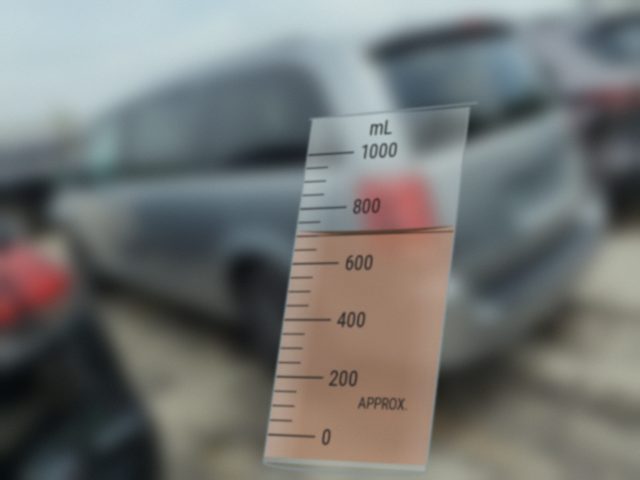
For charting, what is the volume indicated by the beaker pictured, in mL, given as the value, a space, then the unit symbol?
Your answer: 700 mL
